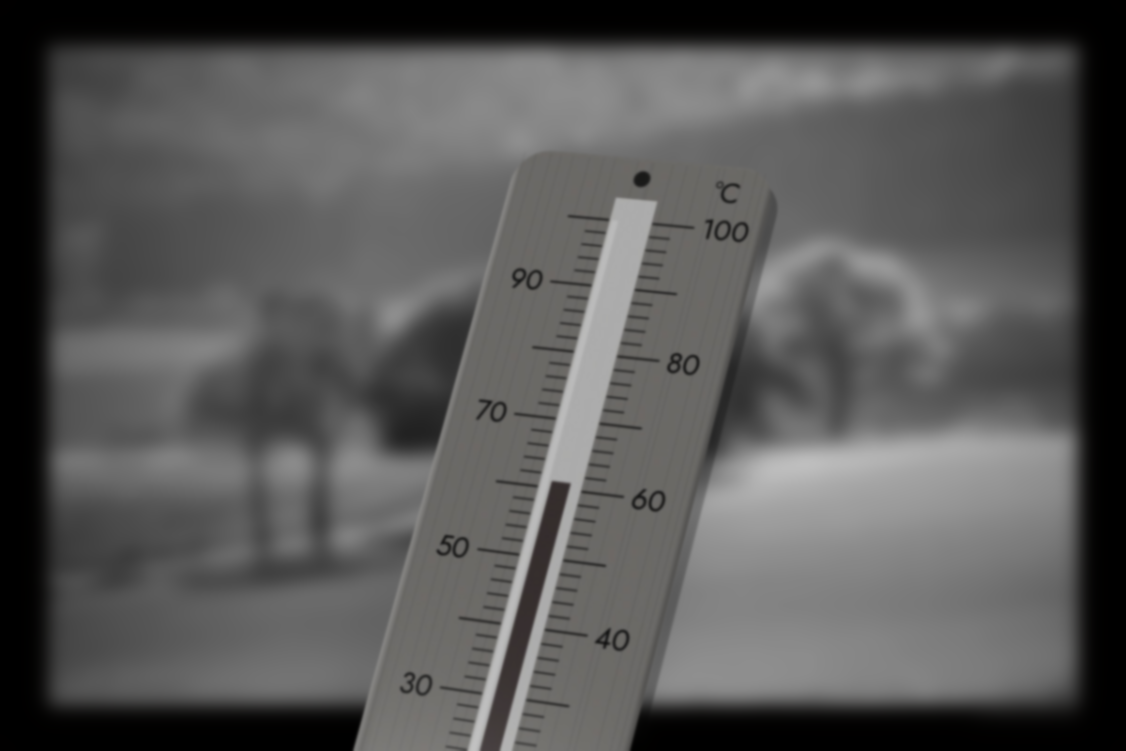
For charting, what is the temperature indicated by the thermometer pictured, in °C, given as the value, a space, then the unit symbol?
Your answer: 61 °C
